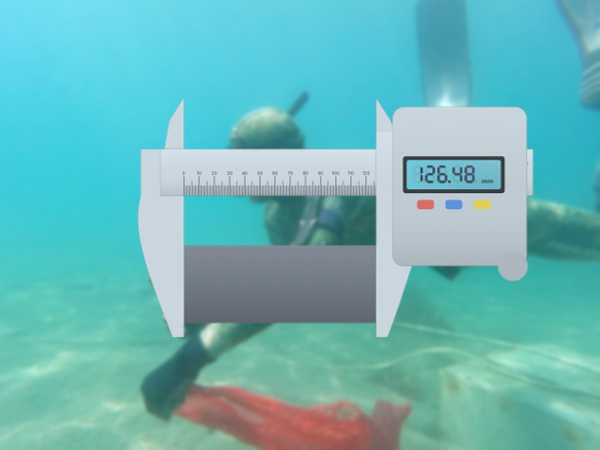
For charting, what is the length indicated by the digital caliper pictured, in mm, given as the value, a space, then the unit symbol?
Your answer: 126.48 mm
